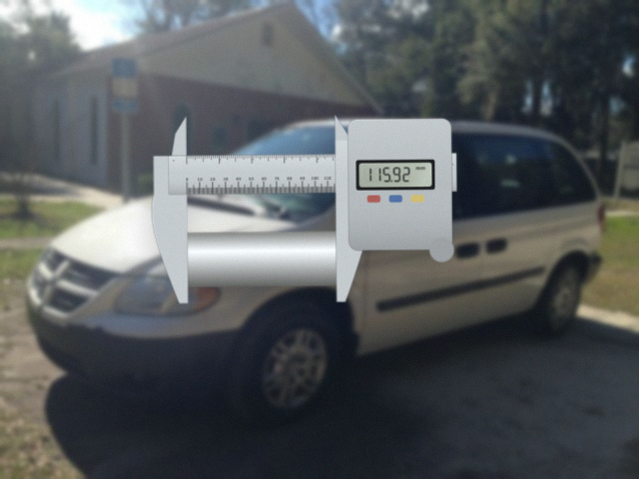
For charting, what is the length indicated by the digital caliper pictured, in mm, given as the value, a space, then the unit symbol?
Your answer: 115.92 mm
